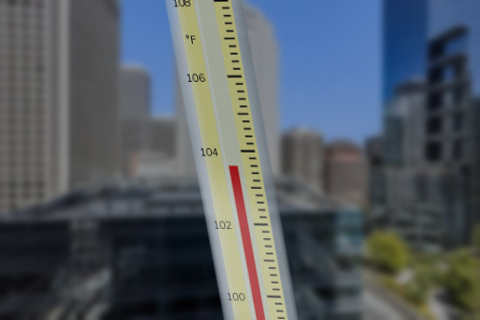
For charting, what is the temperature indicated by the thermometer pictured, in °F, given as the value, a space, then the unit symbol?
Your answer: 103.6 °F
